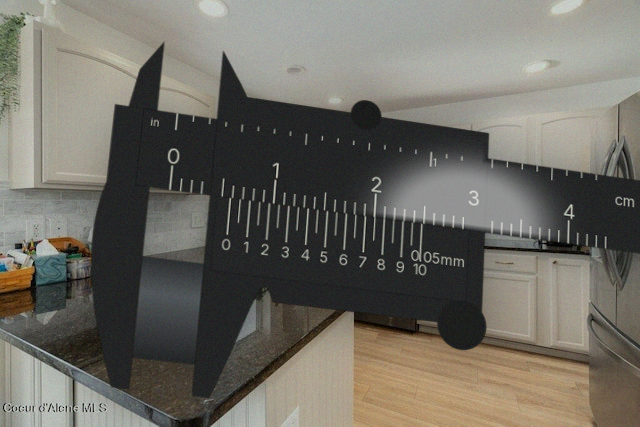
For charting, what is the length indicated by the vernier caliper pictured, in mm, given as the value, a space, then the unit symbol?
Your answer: 5.8 mm
